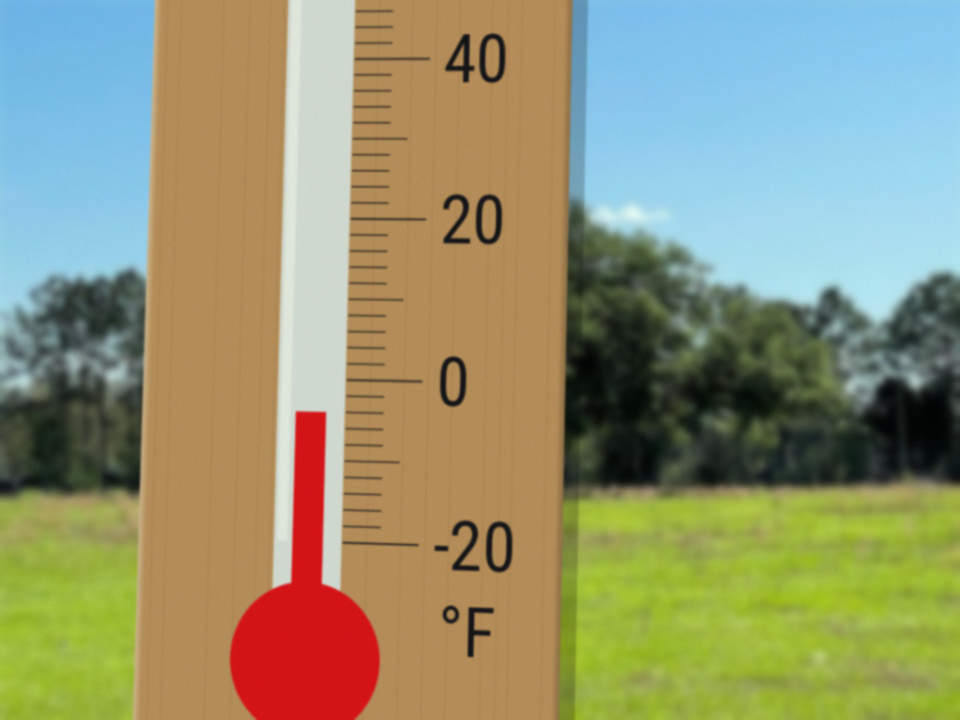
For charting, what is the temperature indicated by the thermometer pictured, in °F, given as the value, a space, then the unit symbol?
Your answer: -4 °F
